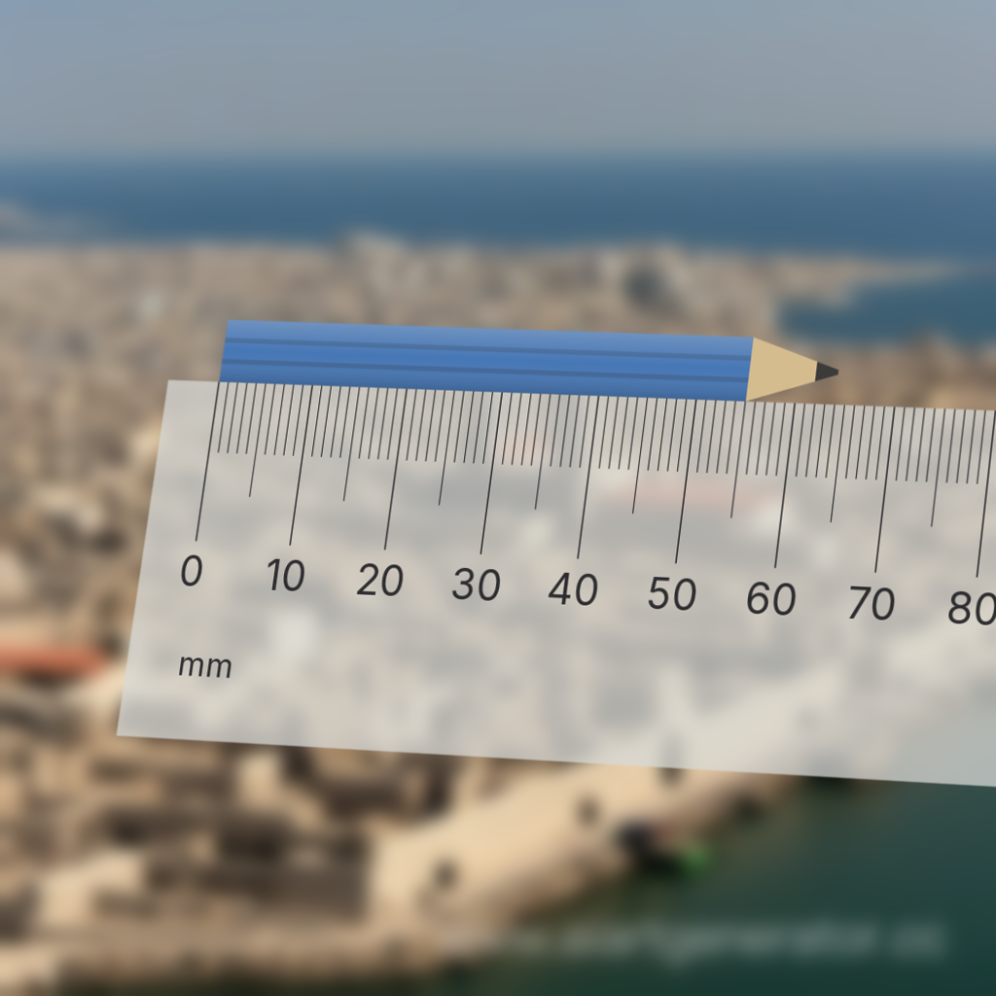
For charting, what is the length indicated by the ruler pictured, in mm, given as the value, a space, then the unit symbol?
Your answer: 64 mm
